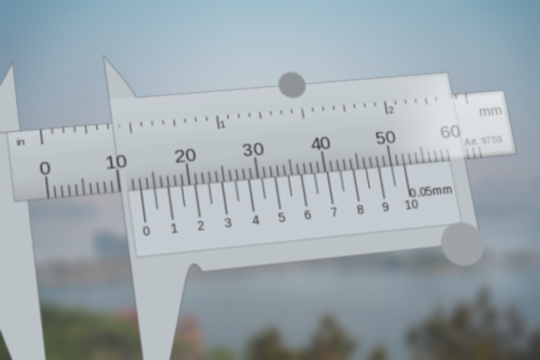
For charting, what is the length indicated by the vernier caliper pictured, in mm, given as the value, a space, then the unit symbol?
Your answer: 13.0 mm
